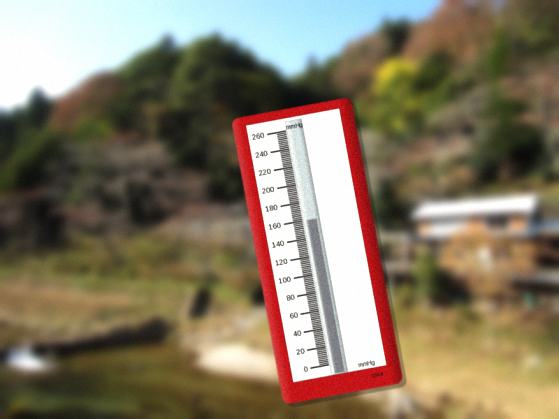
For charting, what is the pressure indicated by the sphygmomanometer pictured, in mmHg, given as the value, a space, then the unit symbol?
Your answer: 160 mmHg
